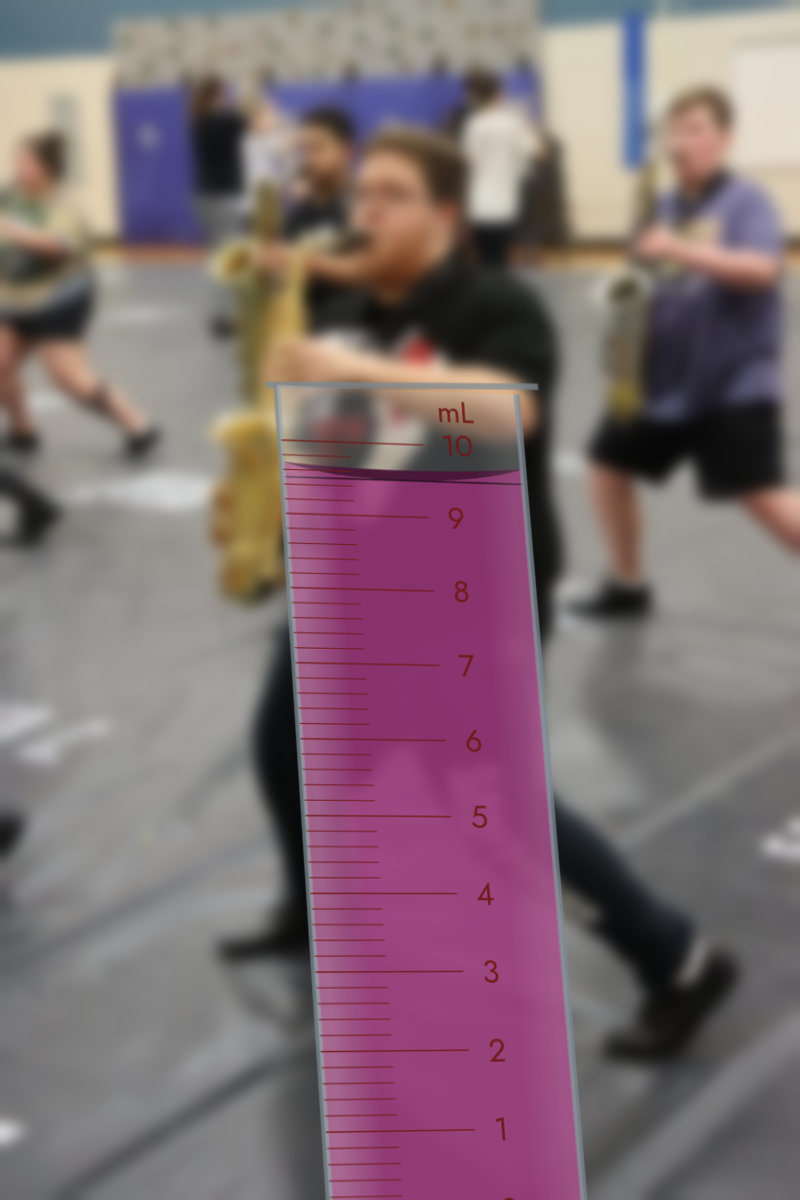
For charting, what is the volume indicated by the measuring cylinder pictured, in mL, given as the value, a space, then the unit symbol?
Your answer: 9.5 mL
